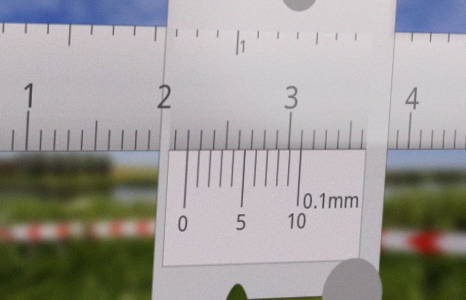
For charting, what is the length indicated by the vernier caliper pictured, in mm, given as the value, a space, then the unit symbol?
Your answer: 22.0 mm
